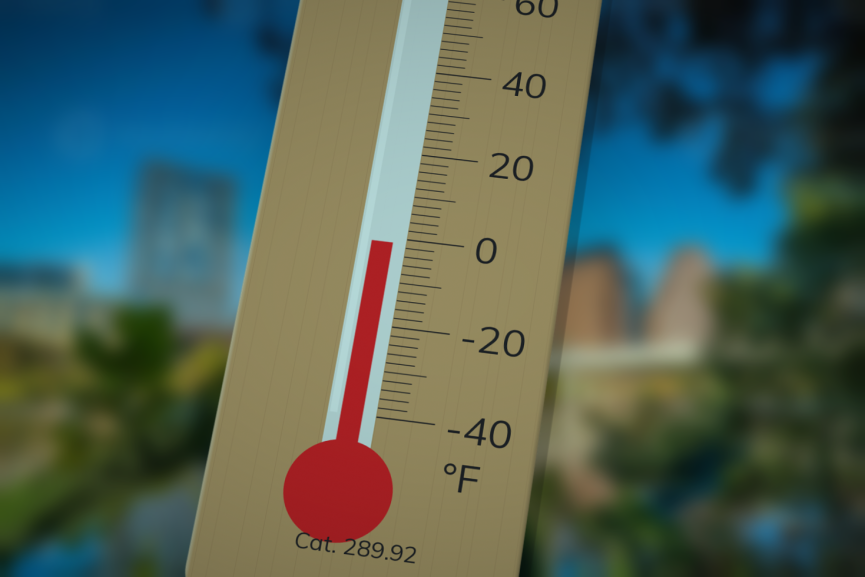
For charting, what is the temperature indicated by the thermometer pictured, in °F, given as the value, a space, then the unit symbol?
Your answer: -1 °F
